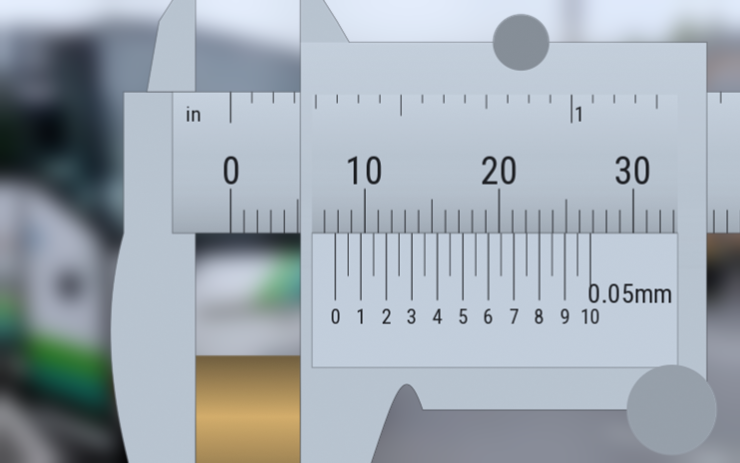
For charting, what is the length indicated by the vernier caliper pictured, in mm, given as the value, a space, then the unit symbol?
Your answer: 7.8 mm
